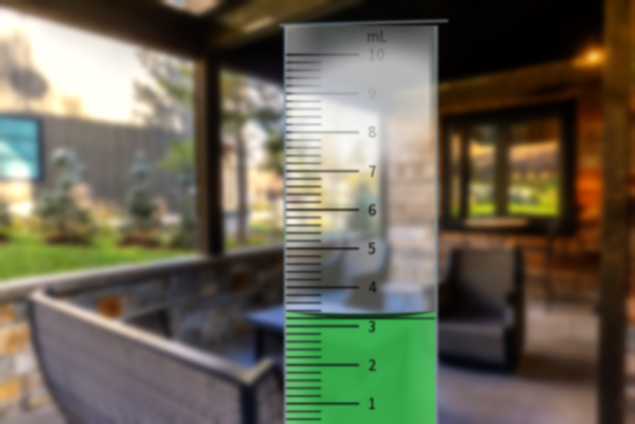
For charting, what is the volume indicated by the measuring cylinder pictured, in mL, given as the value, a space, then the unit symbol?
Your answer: 3.2 mL
